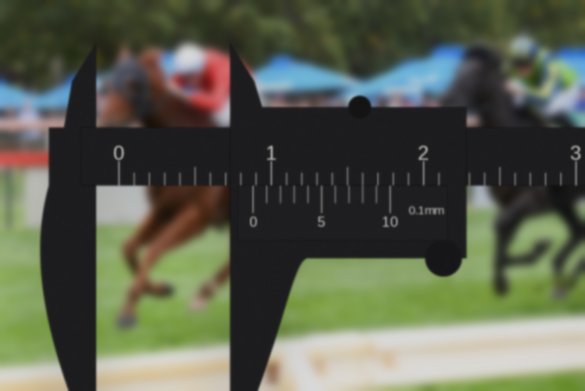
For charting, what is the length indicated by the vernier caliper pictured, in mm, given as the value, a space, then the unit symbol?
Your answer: 8.8 mm
